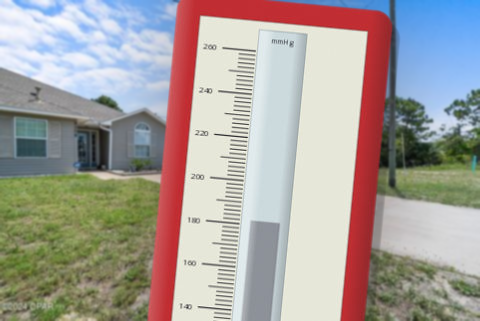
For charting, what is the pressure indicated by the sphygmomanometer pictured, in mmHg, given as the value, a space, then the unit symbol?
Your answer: 182 mmHg
